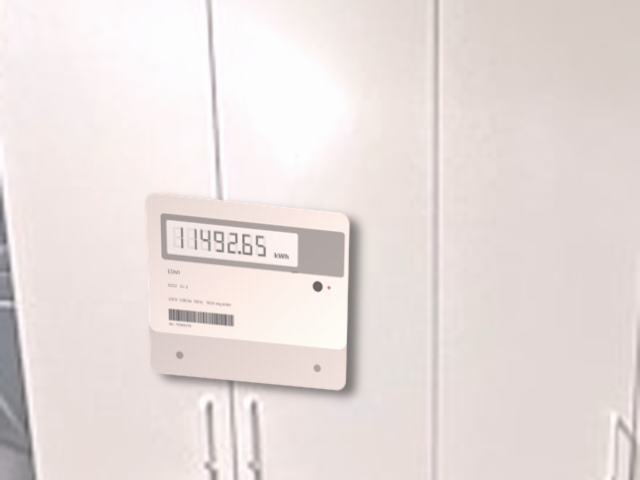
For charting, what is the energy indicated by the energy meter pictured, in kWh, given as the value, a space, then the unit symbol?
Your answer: 11492.65 kWh
